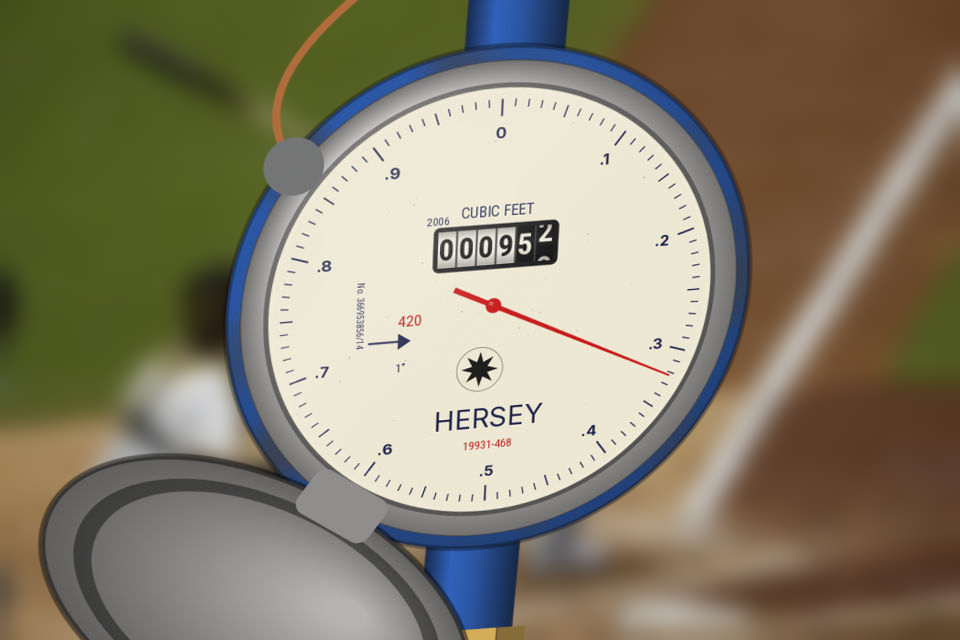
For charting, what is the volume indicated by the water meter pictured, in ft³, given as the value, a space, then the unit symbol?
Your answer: 952.32 ft³
